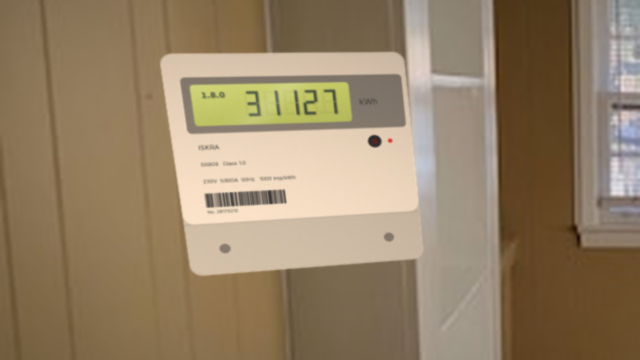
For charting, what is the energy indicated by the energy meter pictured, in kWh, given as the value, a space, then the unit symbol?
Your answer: 31127 kWh
